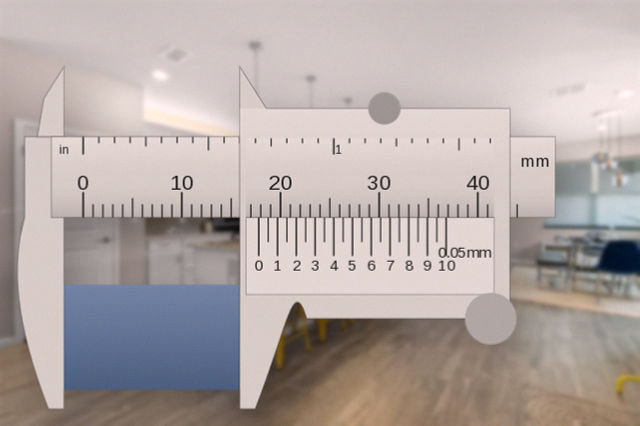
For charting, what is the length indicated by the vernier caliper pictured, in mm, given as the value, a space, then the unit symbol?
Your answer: 17.8 mm
